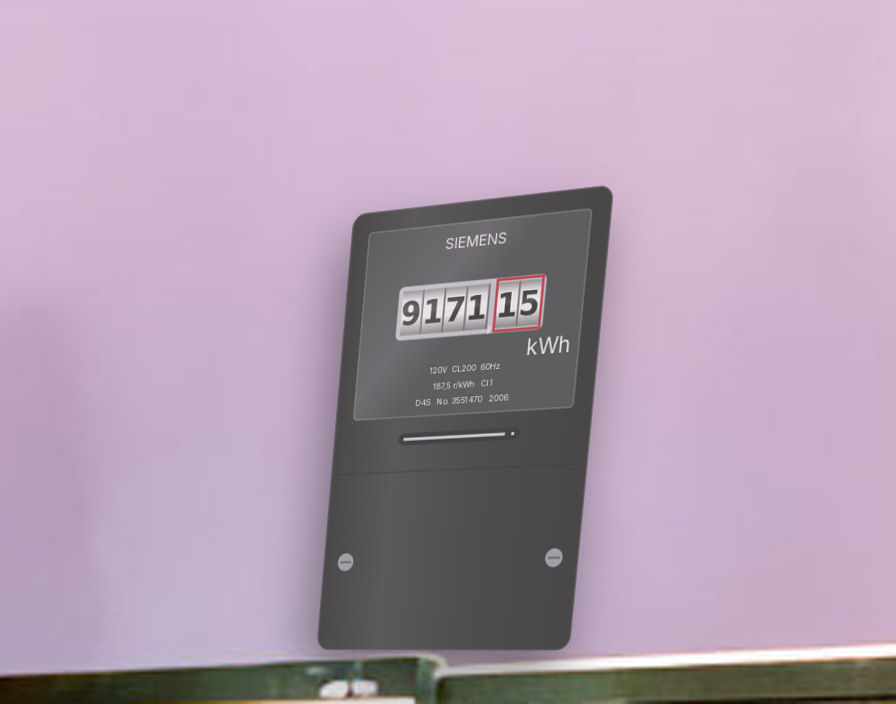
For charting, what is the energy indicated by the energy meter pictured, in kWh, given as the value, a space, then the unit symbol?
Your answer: 9171.15 kWh
